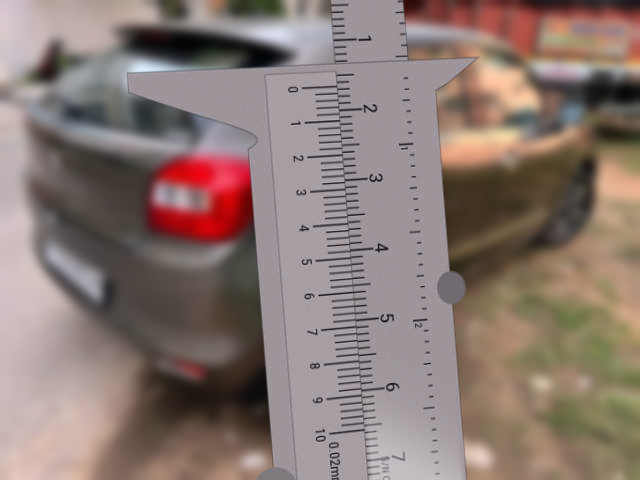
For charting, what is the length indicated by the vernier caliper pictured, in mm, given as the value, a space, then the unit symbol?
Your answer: 16.6 mm
